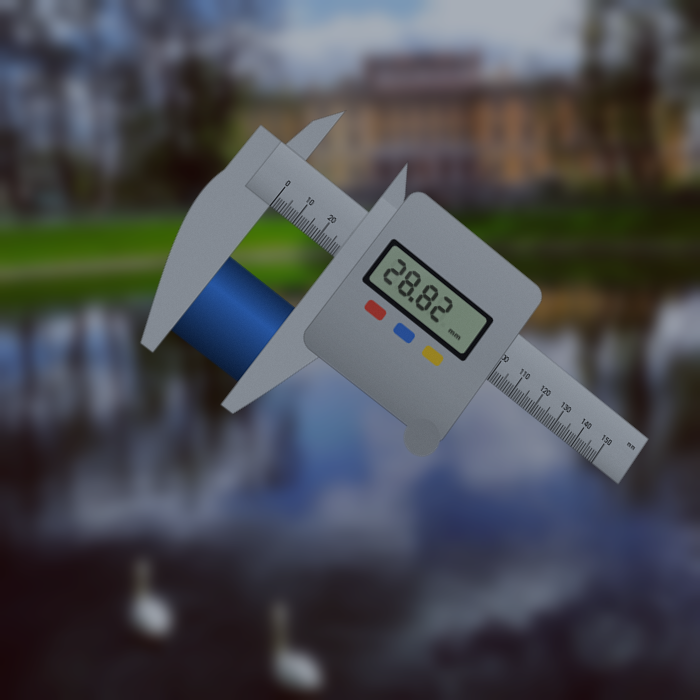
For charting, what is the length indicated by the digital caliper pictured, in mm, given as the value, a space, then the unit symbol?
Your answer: 28.82 mm
